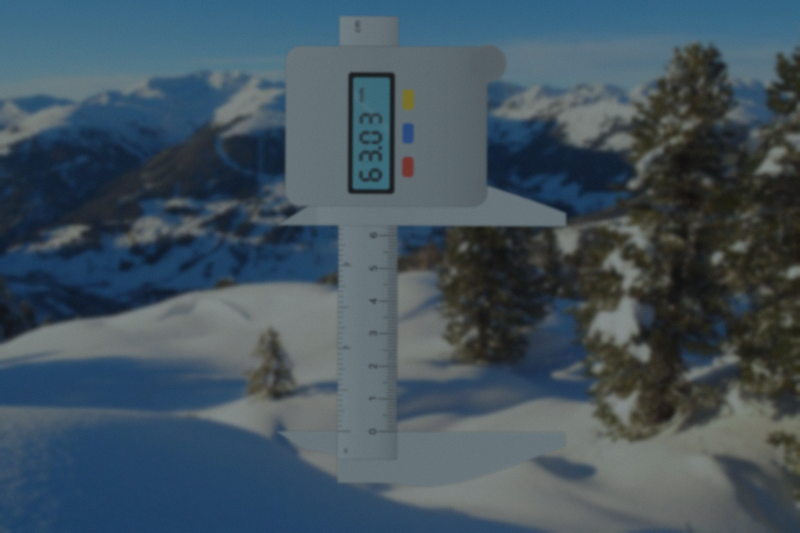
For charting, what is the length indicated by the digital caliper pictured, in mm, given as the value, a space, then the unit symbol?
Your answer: 63.03 mm
